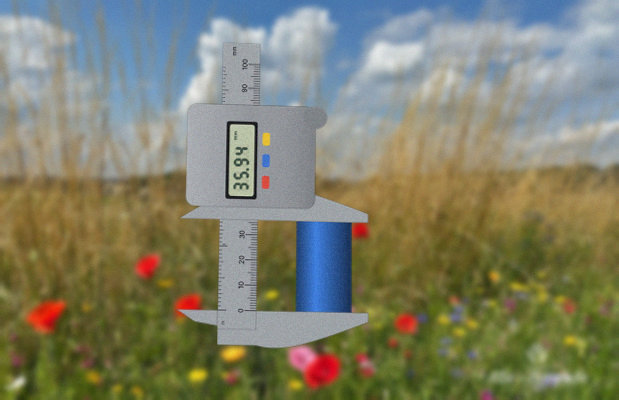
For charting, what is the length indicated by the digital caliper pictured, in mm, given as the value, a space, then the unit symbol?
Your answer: 35.94 mm
